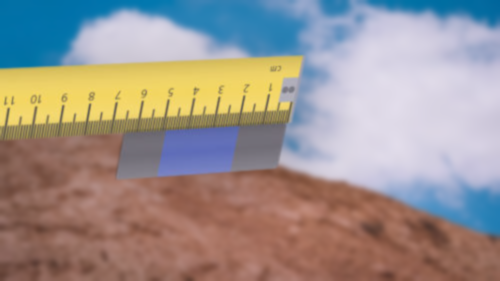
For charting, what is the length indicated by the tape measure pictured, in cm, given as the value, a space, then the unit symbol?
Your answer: 6.5 cm
